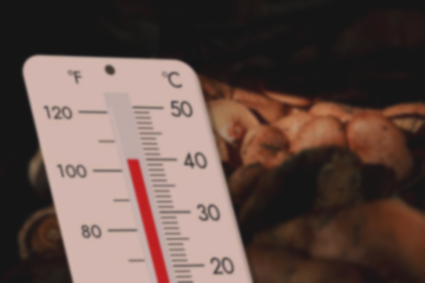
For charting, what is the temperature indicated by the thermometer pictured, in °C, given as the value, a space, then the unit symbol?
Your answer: 40 °C
